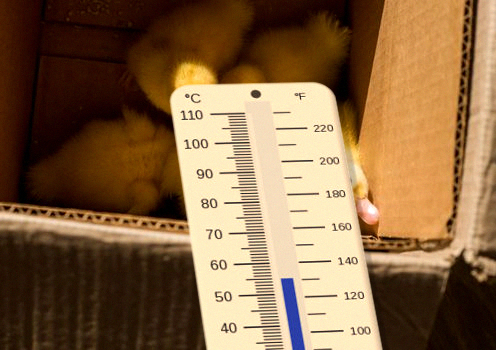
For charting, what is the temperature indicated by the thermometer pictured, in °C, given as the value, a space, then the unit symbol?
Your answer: 55 °C
